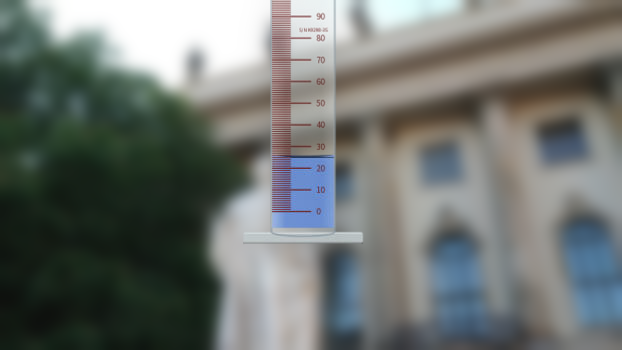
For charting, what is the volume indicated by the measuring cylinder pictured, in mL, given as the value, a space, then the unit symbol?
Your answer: 25 mL
